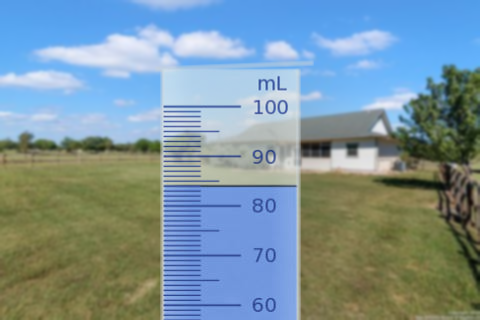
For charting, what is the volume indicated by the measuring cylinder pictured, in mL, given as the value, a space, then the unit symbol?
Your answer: 84 mL
